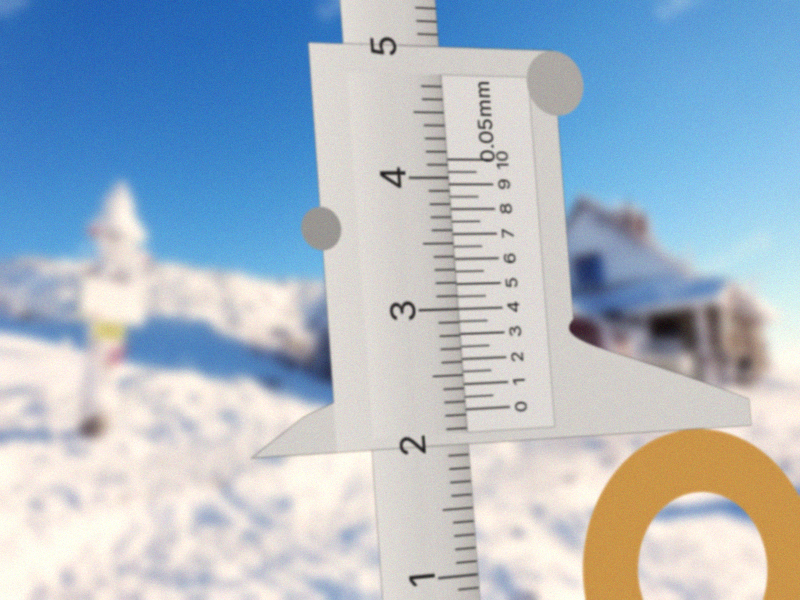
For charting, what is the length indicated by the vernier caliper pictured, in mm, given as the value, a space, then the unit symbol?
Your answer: 22.4 mm
